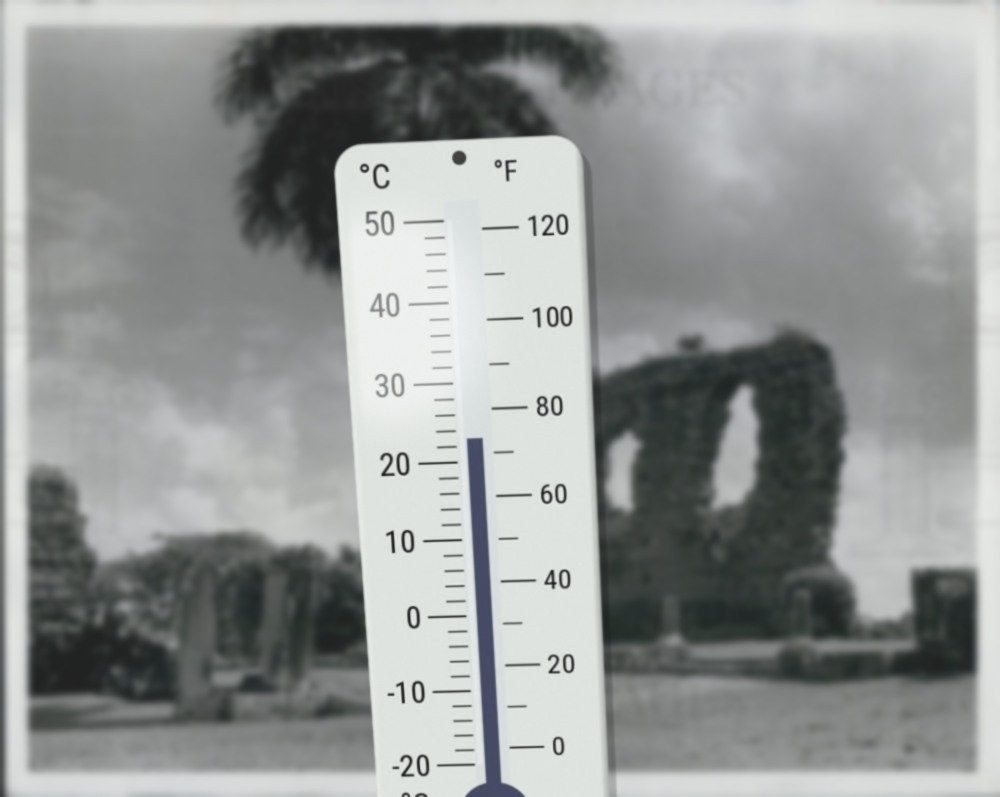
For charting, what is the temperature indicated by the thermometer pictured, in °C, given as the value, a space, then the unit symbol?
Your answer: 23 °C
